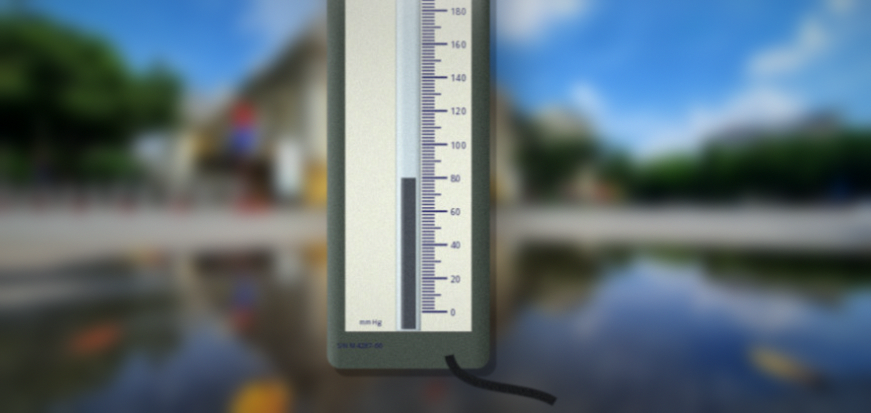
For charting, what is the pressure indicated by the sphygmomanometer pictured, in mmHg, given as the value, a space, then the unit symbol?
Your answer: 80 mmHg
